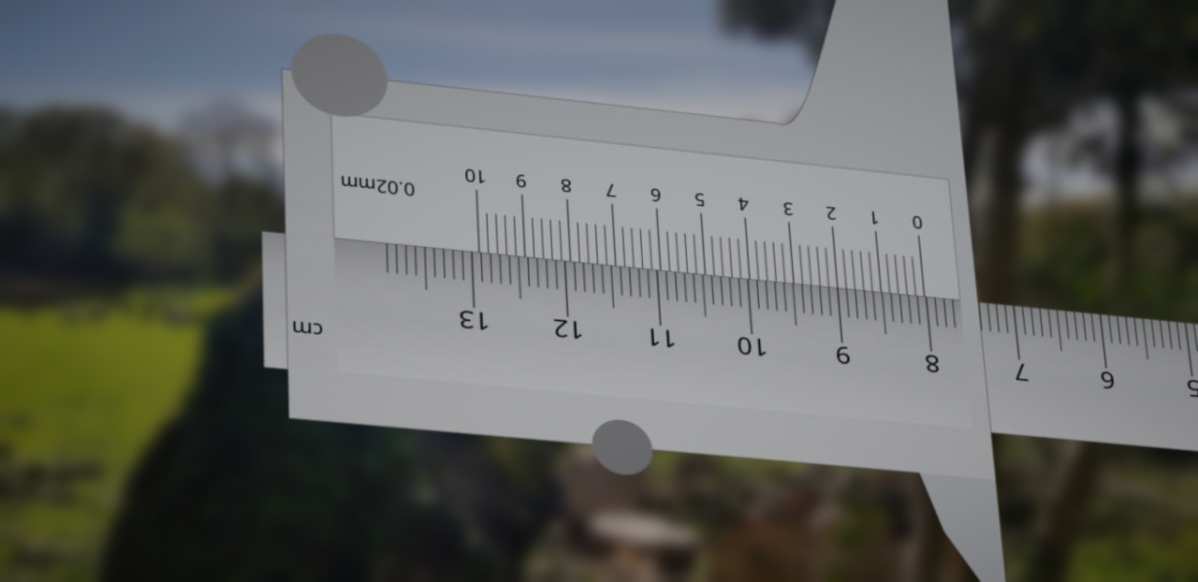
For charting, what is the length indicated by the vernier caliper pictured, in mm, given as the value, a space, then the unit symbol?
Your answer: 80.2 mm
